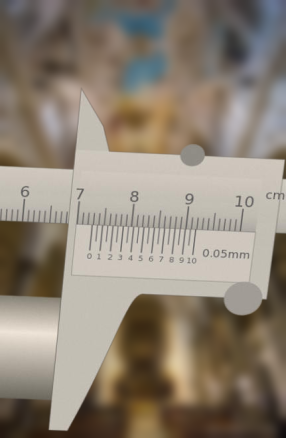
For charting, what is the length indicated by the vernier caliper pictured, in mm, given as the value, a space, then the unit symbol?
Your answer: 72.8 mm
